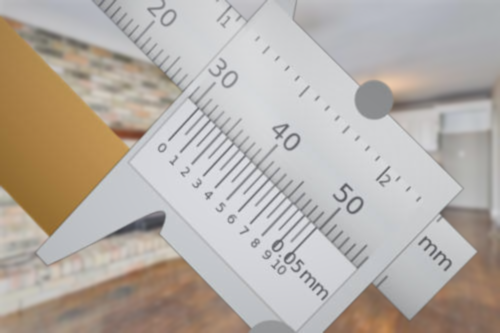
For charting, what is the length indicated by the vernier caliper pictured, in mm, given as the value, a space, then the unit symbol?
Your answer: 30.6 mm
